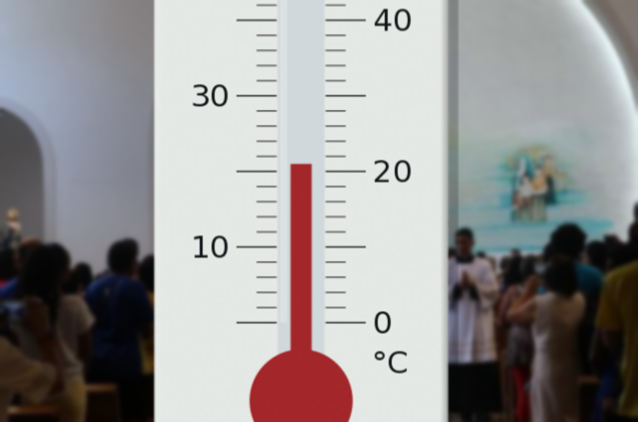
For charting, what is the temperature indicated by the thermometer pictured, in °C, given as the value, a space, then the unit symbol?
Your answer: 21 °C
